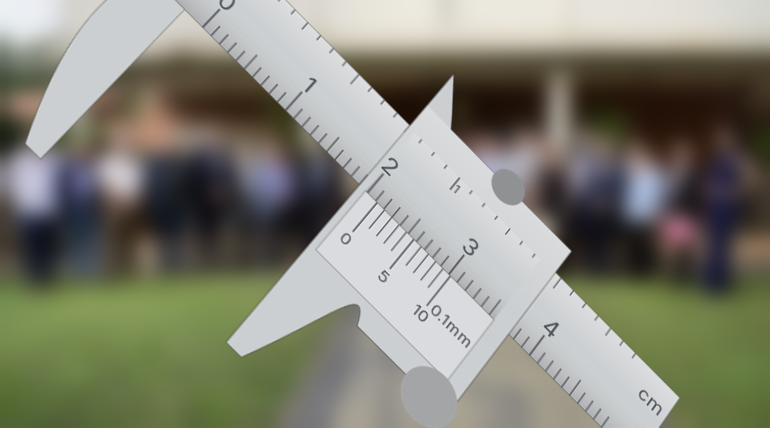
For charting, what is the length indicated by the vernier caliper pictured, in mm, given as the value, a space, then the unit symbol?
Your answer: 21.2 mm
